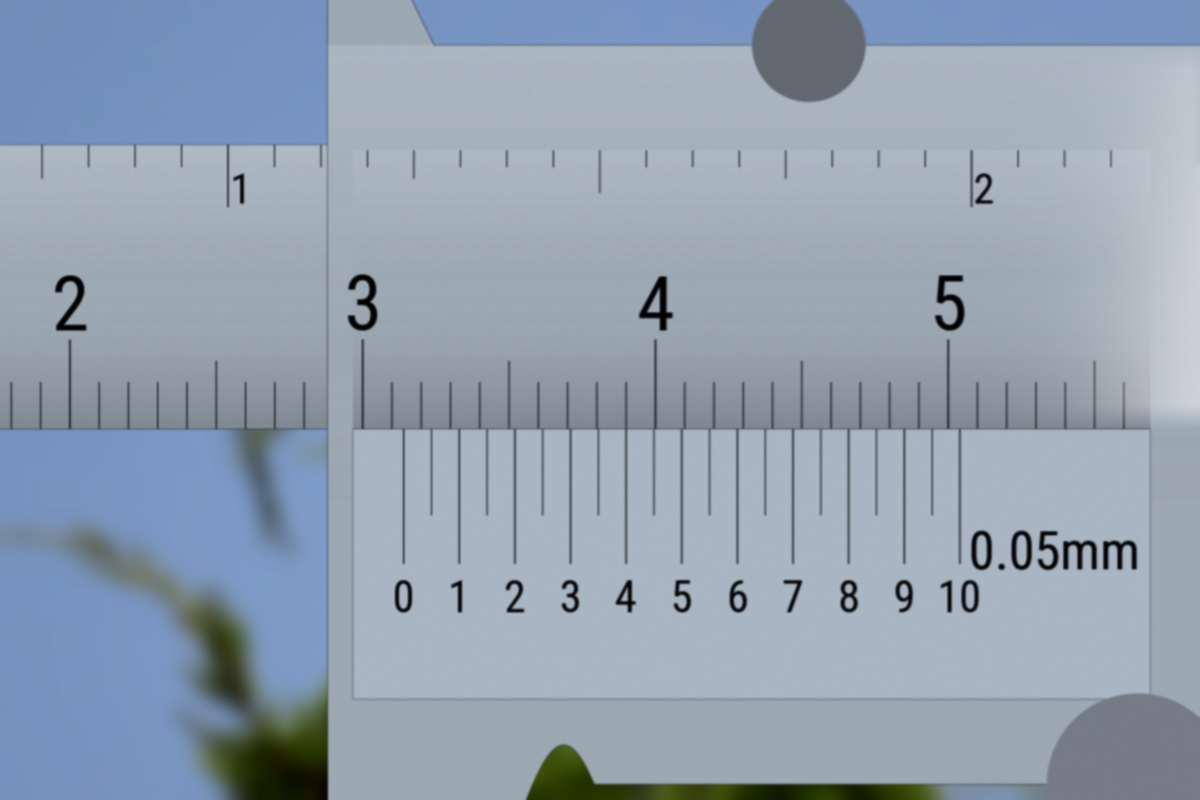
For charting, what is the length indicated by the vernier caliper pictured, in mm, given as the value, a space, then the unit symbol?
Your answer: 31.4 mm
